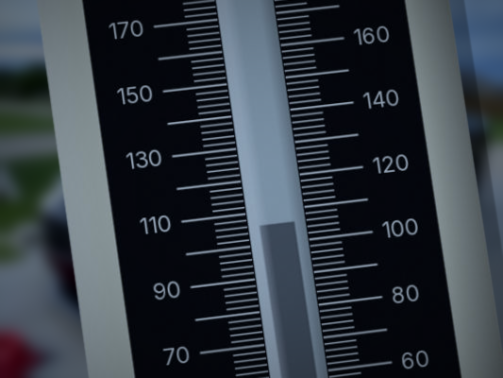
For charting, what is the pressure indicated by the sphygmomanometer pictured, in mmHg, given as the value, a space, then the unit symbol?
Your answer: 106 mmHg
